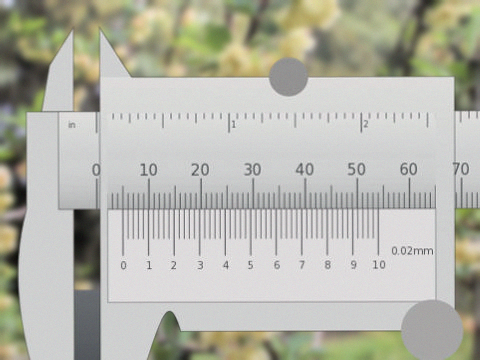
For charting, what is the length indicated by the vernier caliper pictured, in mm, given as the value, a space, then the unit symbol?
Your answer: 5.0 mm
